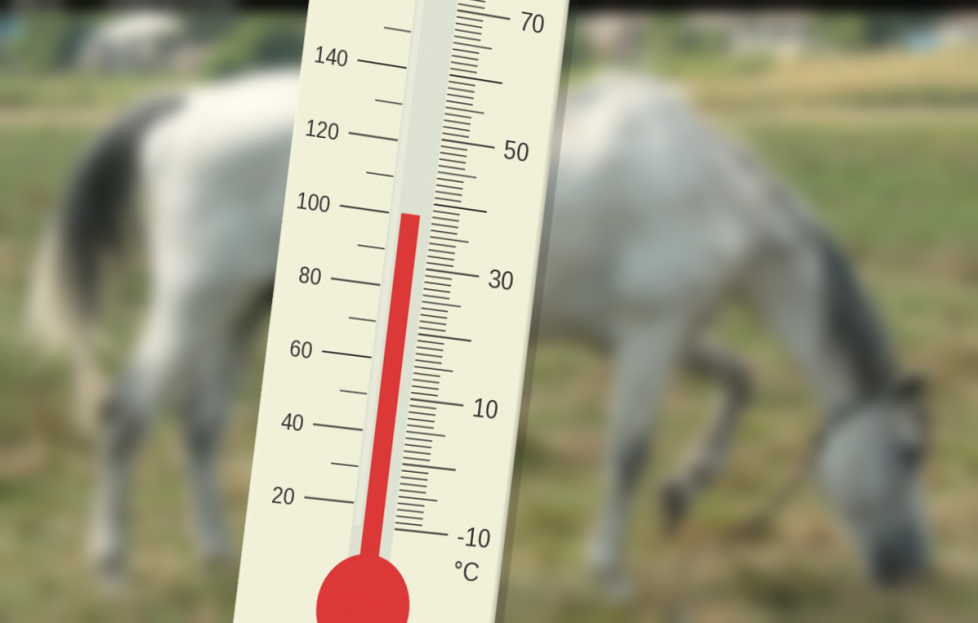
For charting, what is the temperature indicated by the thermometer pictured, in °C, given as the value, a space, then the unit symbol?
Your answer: 38 °C
